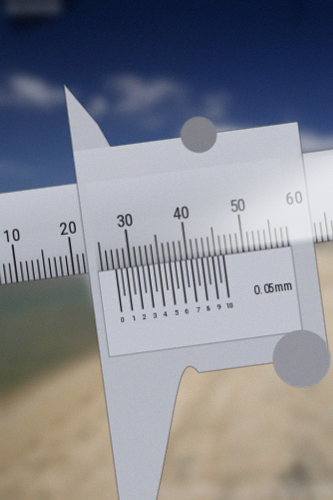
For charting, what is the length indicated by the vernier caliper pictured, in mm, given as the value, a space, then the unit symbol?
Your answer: 27.4 mm
